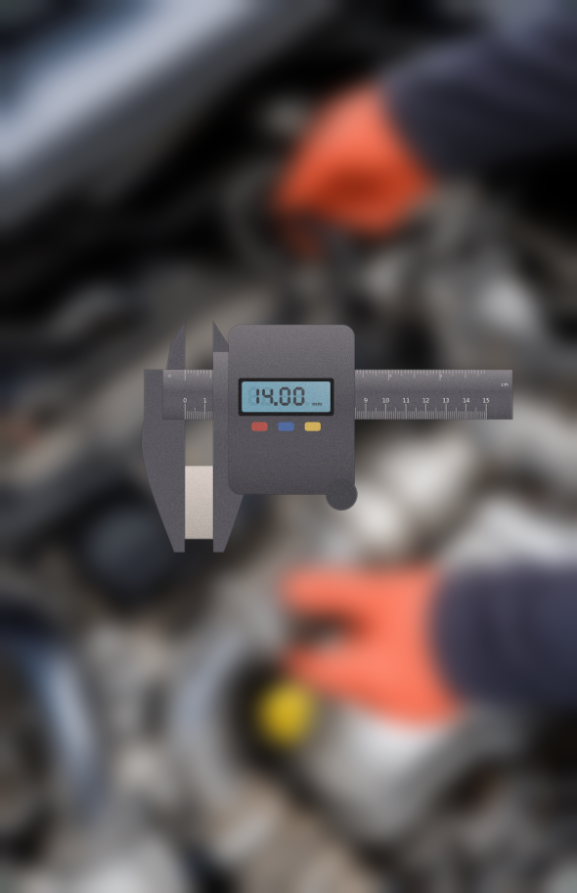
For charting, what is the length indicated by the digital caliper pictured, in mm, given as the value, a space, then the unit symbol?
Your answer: 14.00 mm
